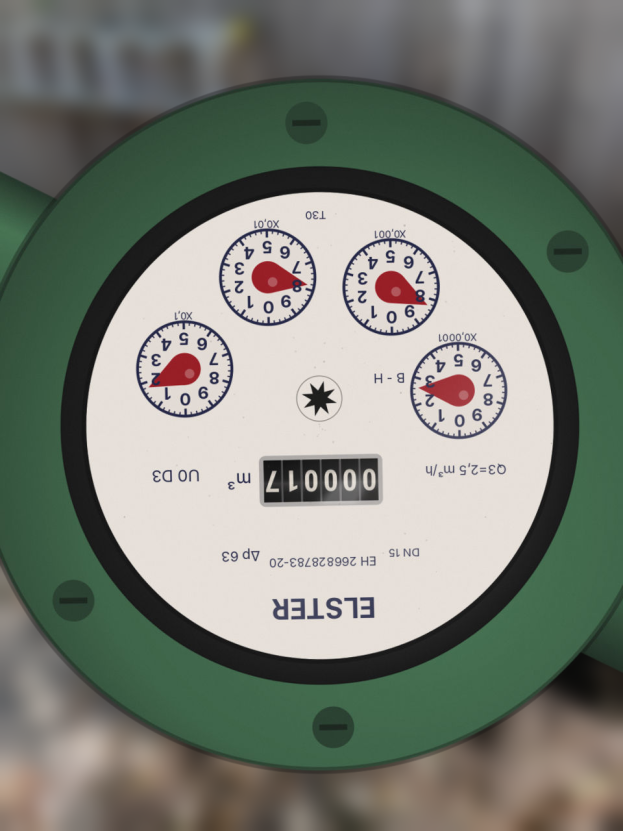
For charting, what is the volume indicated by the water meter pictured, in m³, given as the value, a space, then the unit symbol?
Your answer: 17.1782 m³
